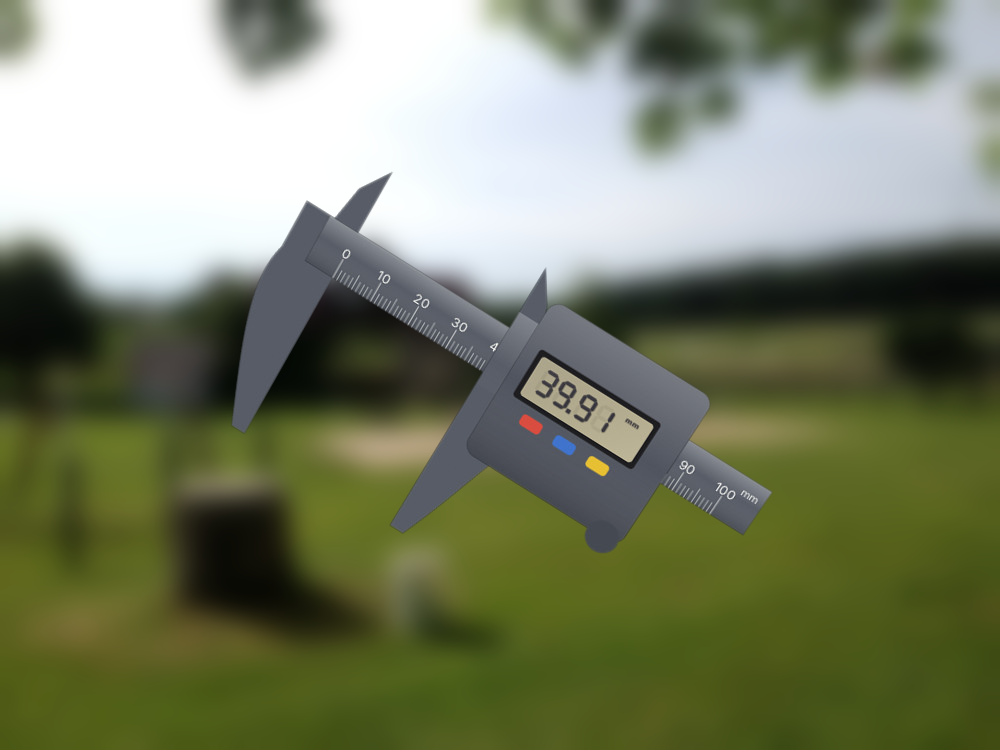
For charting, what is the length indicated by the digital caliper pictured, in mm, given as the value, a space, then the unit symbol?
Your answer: 39.91 mm
